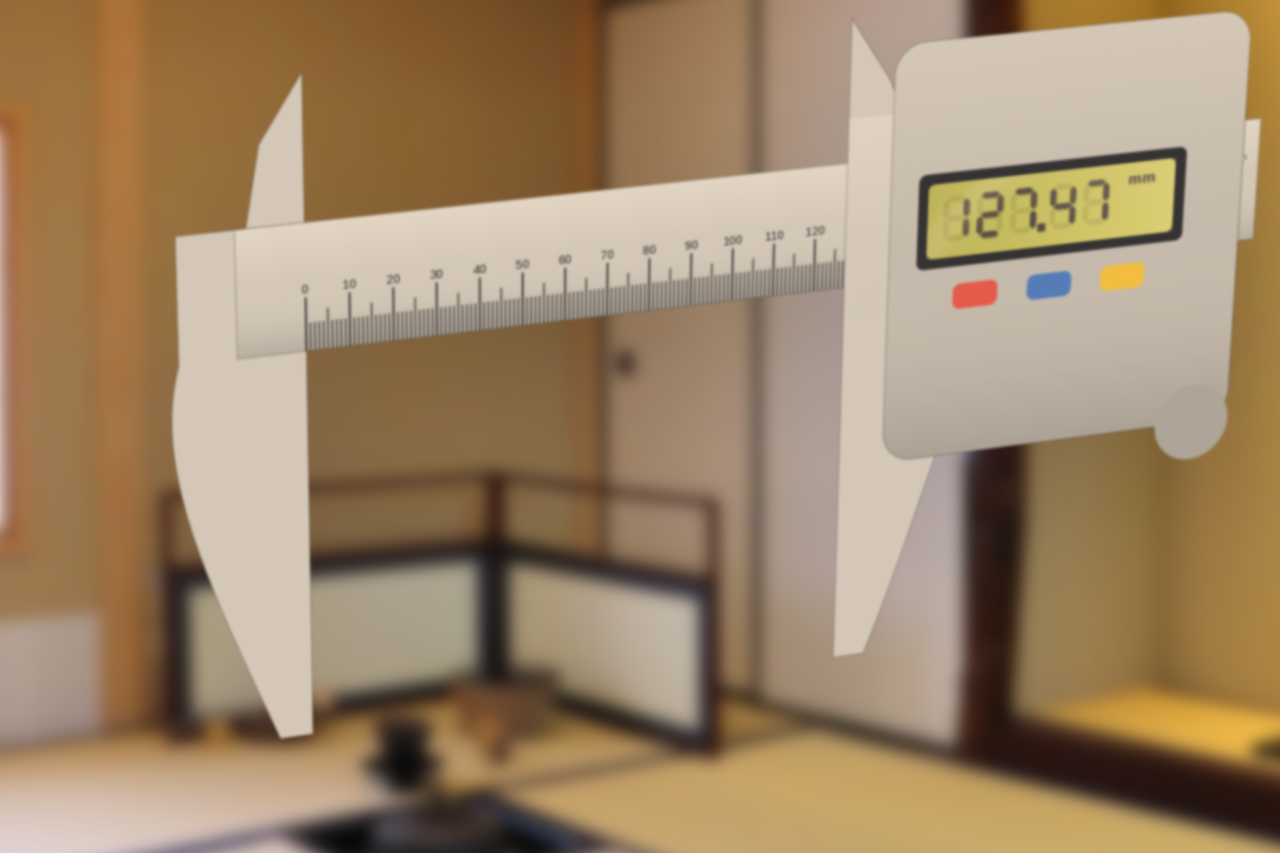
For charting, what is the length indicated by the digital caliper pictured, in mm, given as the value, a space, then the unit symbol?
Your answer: 127.47 mm
